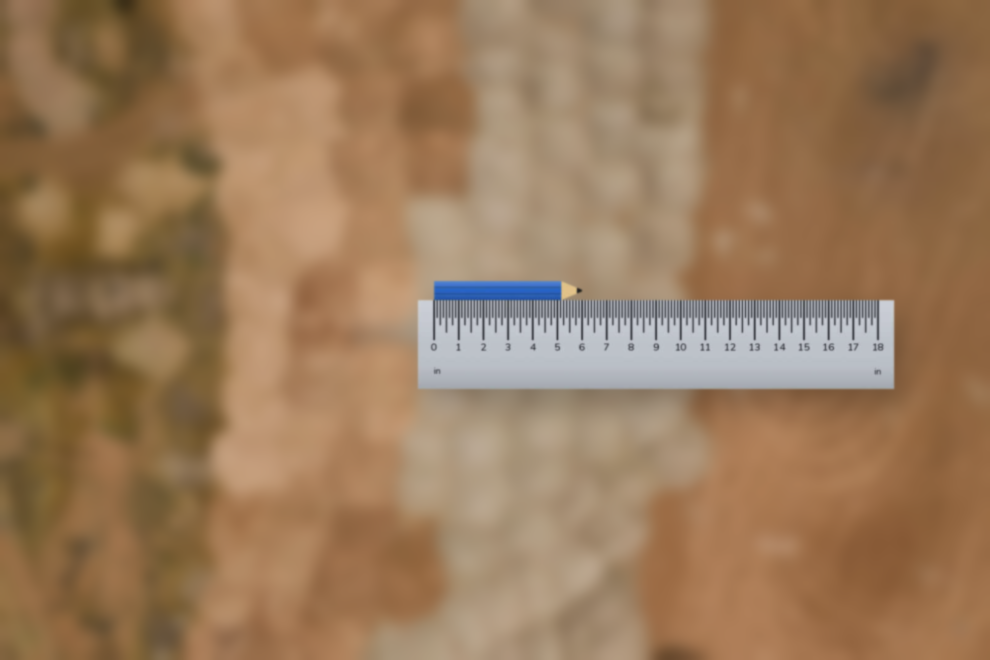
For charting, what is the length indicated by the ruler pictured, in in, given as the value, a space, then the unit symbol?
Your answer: 6 in
